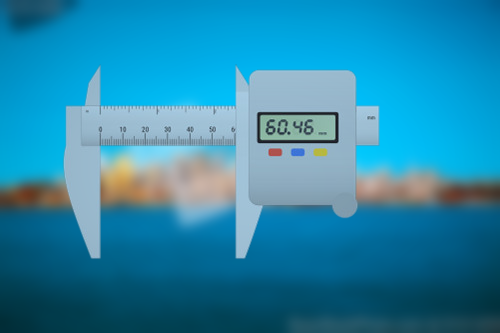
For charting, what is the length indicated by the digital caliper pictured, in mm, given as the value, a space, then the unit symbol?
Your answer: 60.46 mm
